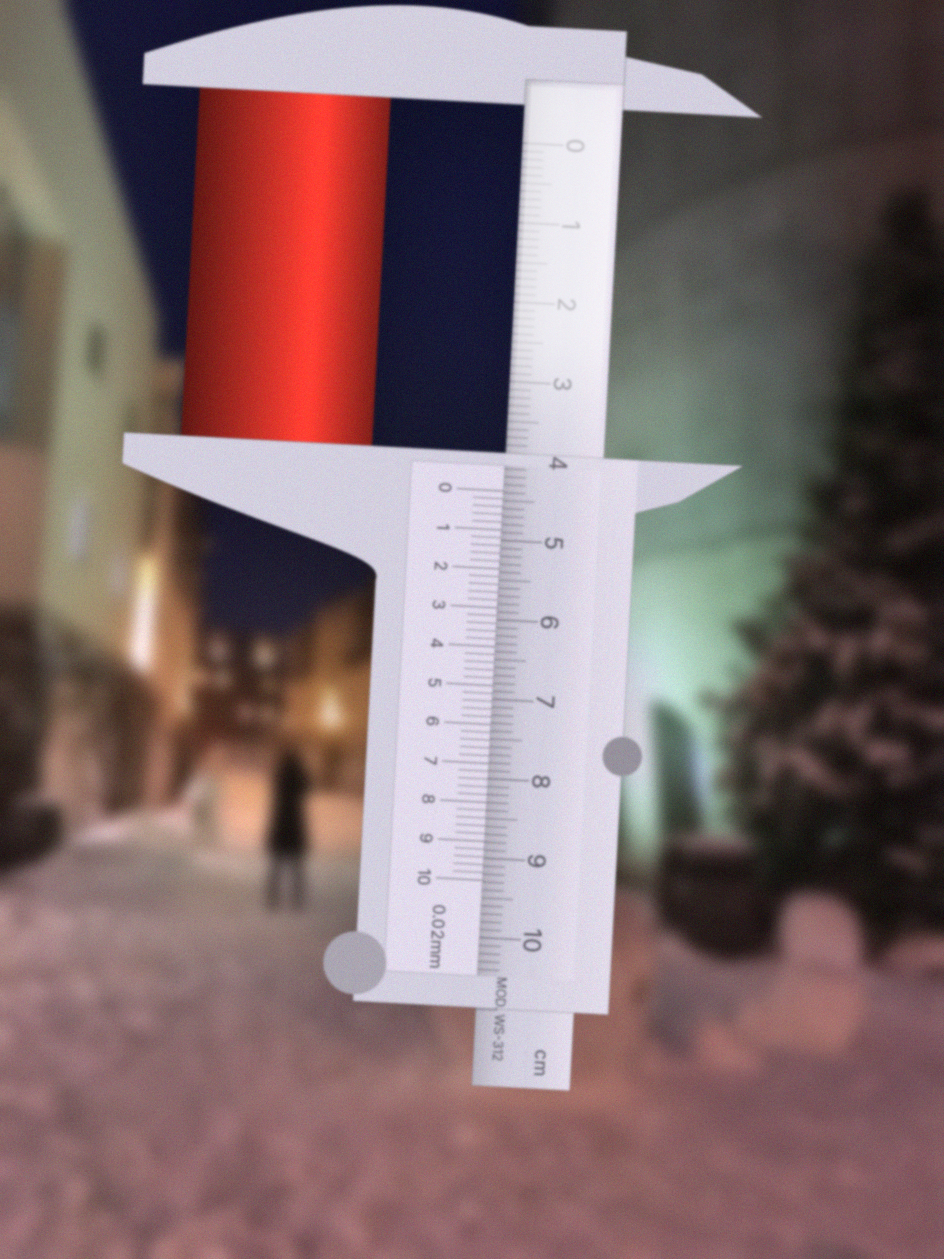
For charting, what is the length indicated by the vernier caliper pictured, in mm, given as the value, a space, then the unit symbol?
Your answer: 43.8 mm
